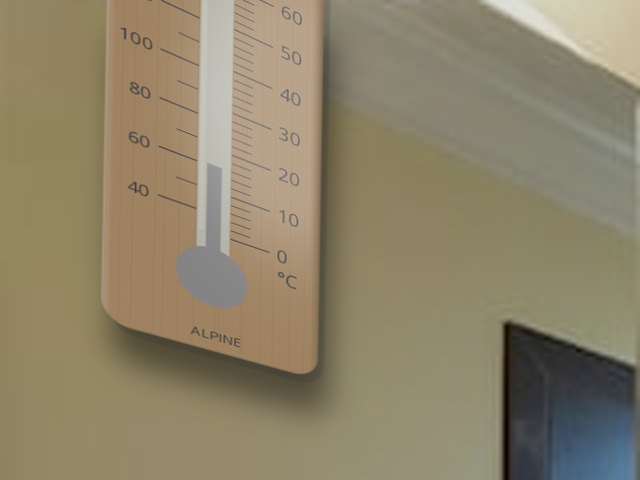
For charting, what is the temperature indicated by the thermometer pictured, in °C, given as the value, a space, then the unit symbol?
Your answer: 16 °C
